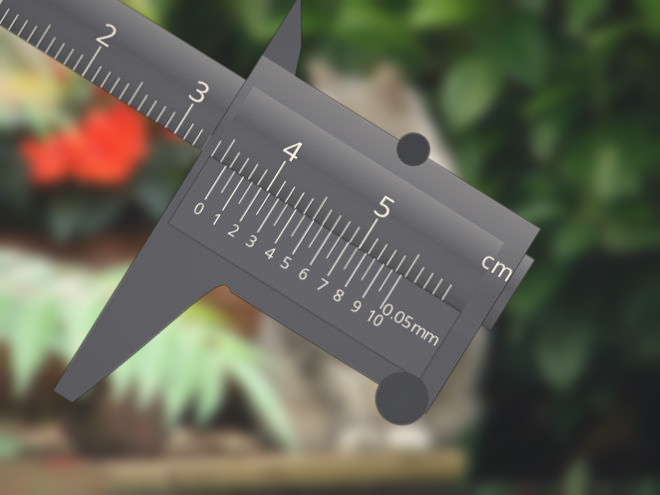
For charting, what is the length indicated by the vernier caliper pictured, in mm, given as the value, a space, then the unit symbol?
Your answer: 35.6 mm
